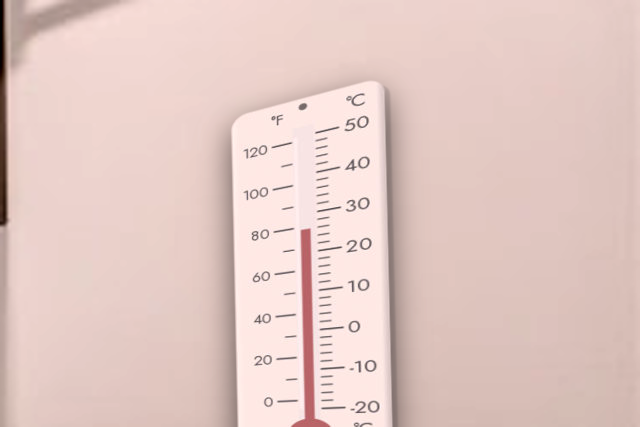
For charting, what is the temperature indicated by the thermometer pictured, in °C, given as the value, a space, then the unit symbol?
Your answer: 26 °C
